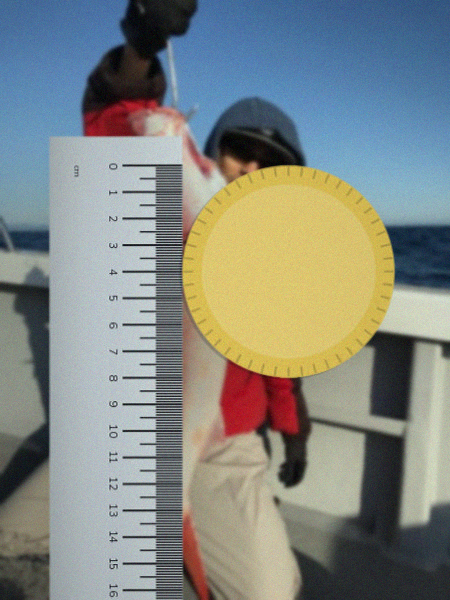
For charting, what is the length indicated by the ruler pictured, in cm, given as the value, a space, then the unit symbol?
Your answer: 8 cm
